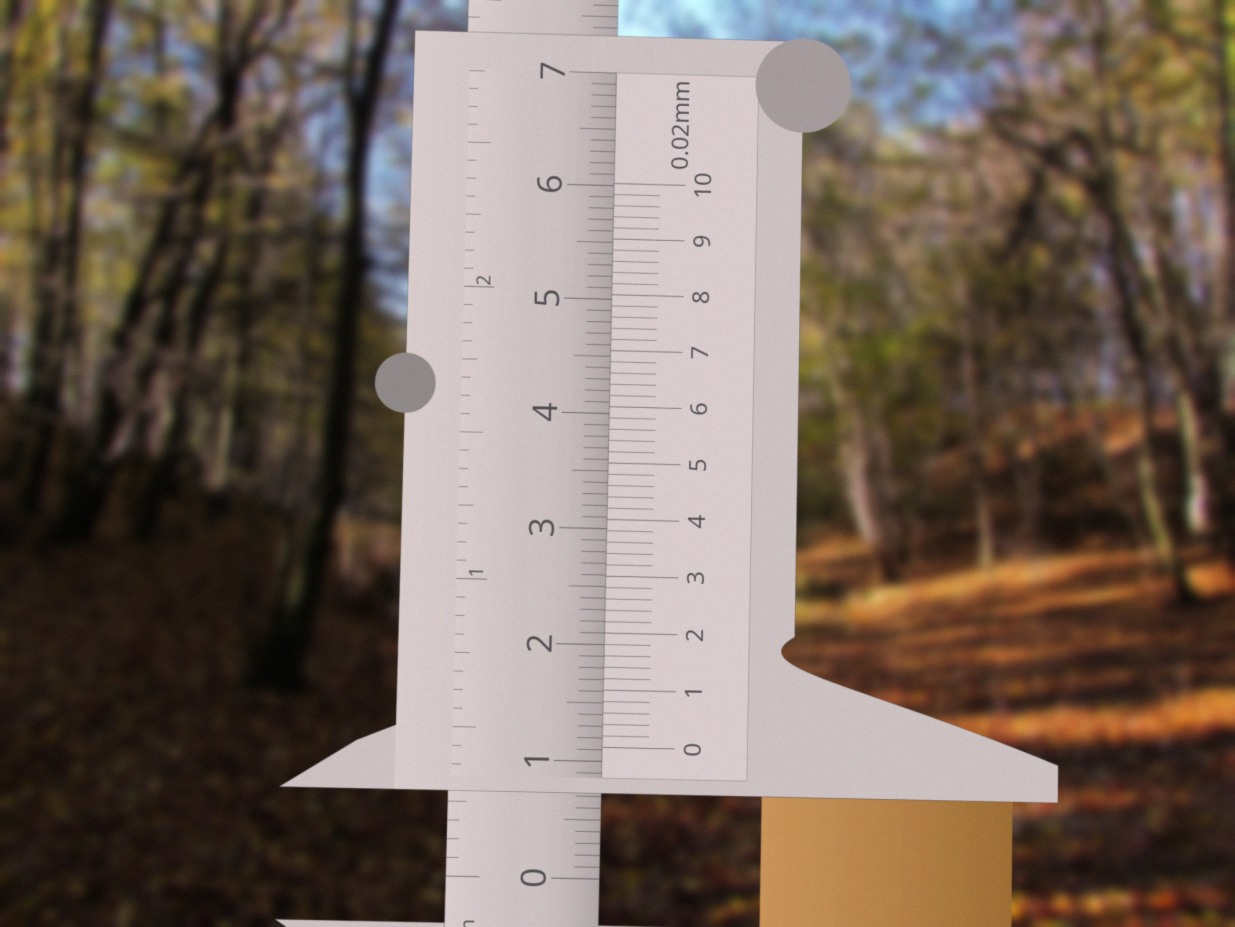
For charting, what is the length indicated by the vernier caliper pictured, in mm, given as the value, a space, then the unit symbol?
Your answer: 11.2 mm
